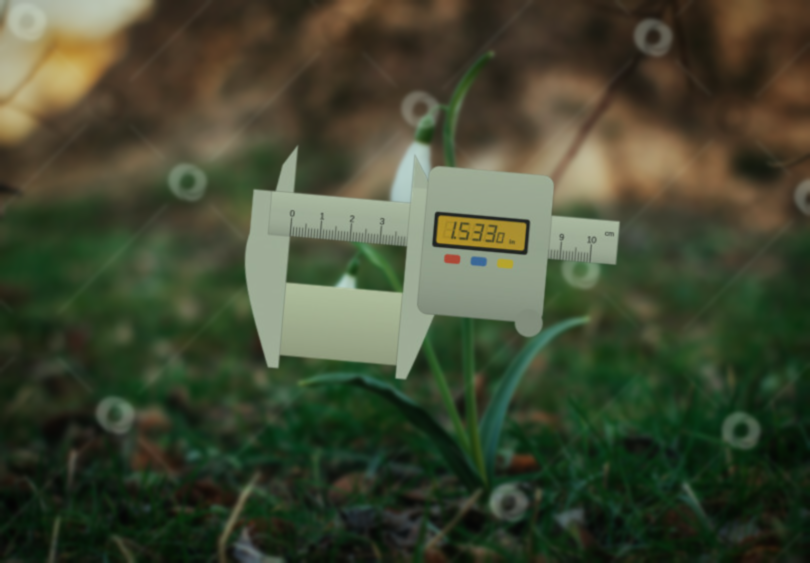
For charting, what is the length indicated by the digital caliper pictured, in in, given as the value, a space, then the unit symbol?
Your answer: 1.5330 in
